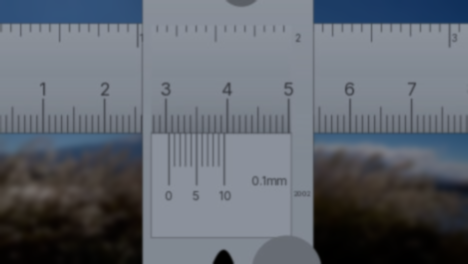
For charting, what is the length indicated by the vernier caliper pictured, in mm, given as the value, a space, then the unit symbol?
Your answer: 30.5 mm
